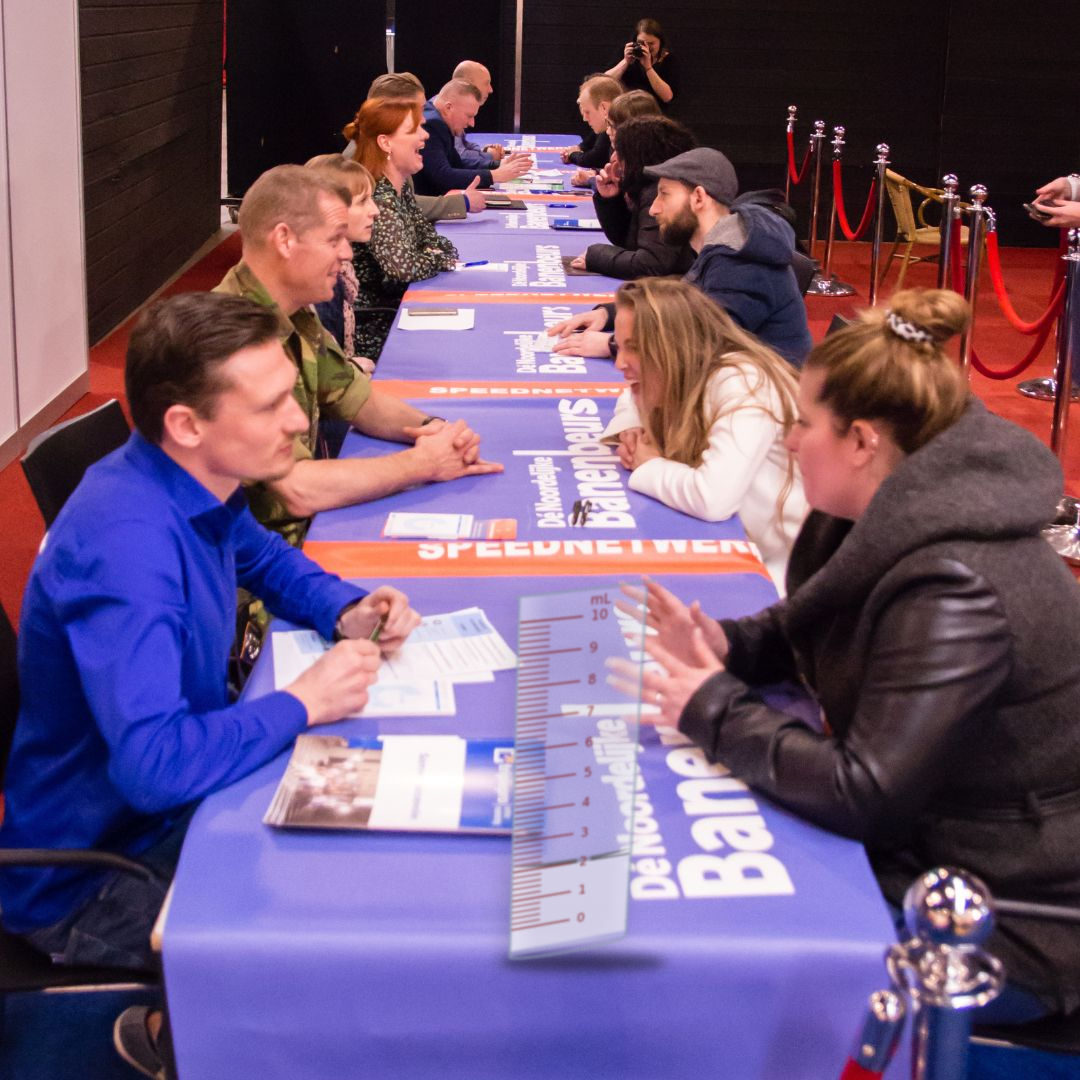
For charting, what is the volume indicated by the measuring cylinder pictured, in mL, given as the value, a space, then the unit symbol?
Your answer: 2 mL
